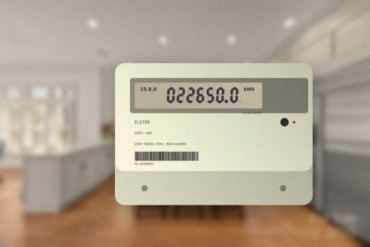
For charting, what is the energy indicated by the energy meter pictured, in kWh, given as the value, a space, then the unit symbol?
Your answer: 22650.0 kWh
